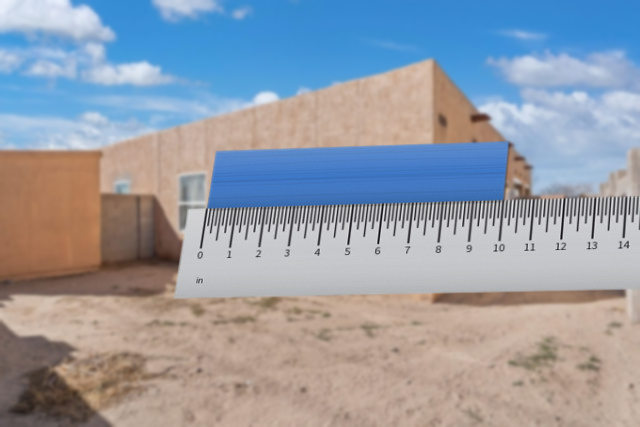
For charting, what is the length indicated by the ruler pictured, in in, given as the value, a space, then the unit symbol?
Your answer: 10 in
